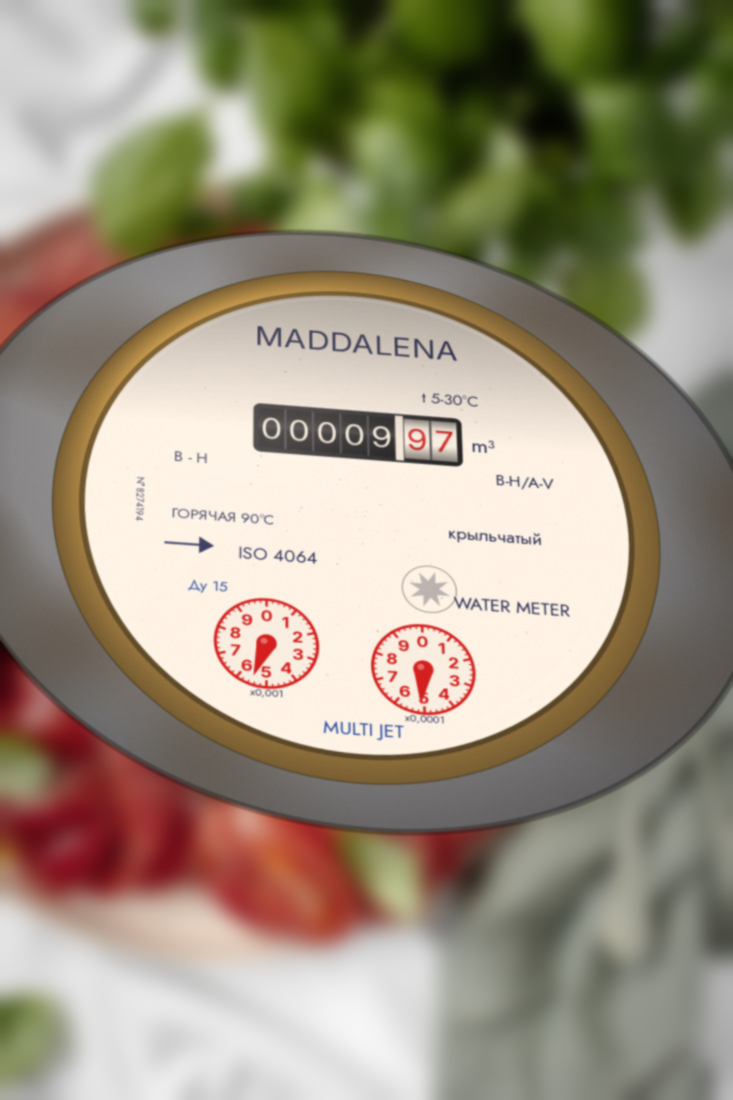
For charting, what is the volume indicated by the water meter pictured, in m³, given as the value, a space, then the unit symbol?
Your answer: 9.9755 m³
